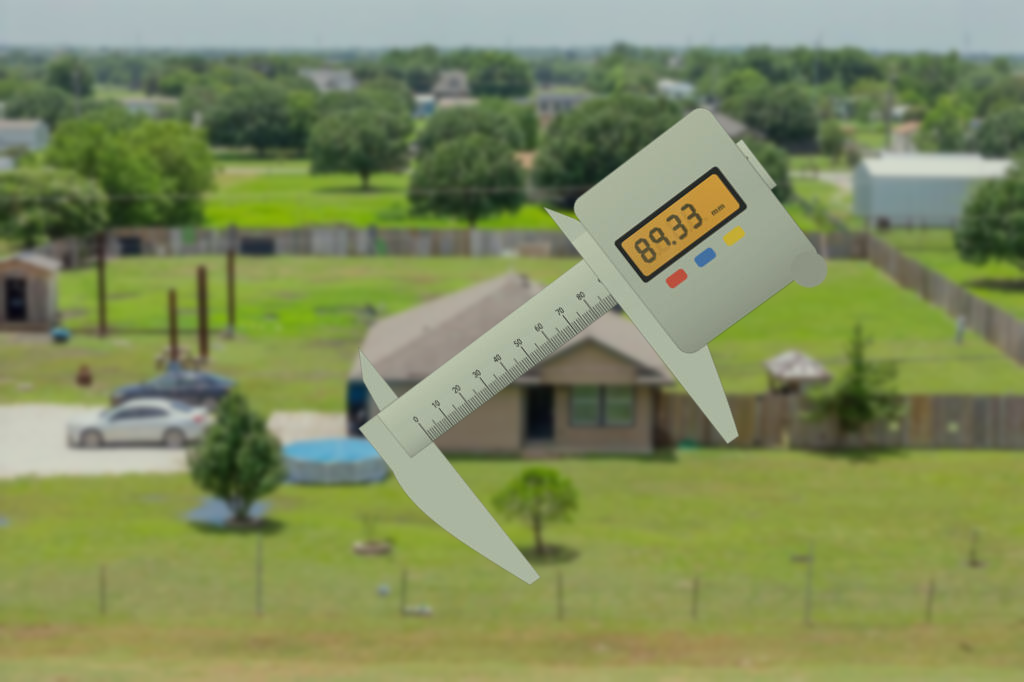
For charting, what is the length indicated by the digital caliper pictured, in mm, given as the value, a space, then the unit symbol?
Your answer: 89.33 mm
